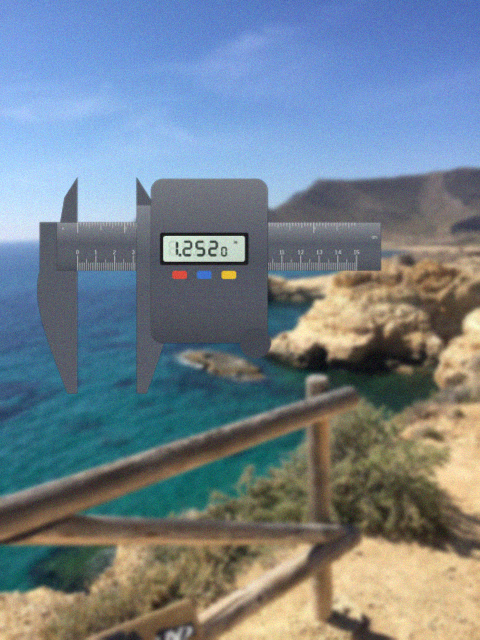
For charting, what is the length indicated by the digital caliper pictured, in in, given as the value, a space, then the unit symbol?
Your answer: 1.2520 in
